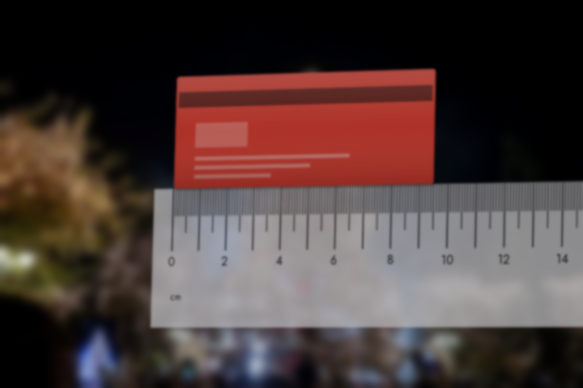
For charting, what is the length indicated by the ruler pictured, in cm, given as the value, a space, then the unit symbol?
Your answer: 9.5 cm
